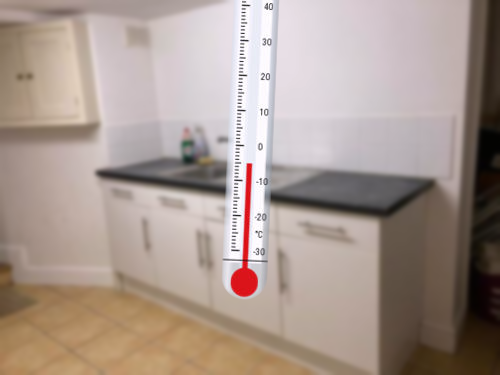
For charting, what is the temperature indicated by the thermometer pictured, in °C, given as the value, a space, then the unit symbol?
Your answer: -5 °C
